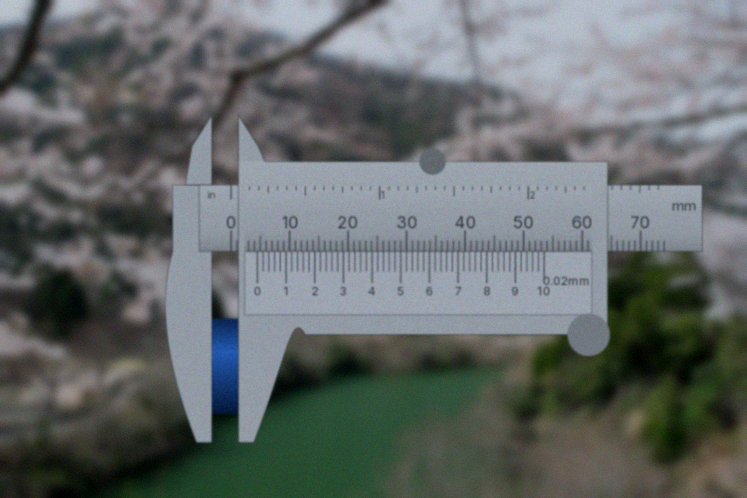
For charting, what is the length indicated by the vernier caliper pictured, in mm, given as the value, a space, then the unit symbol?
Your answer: 4.5 mm
